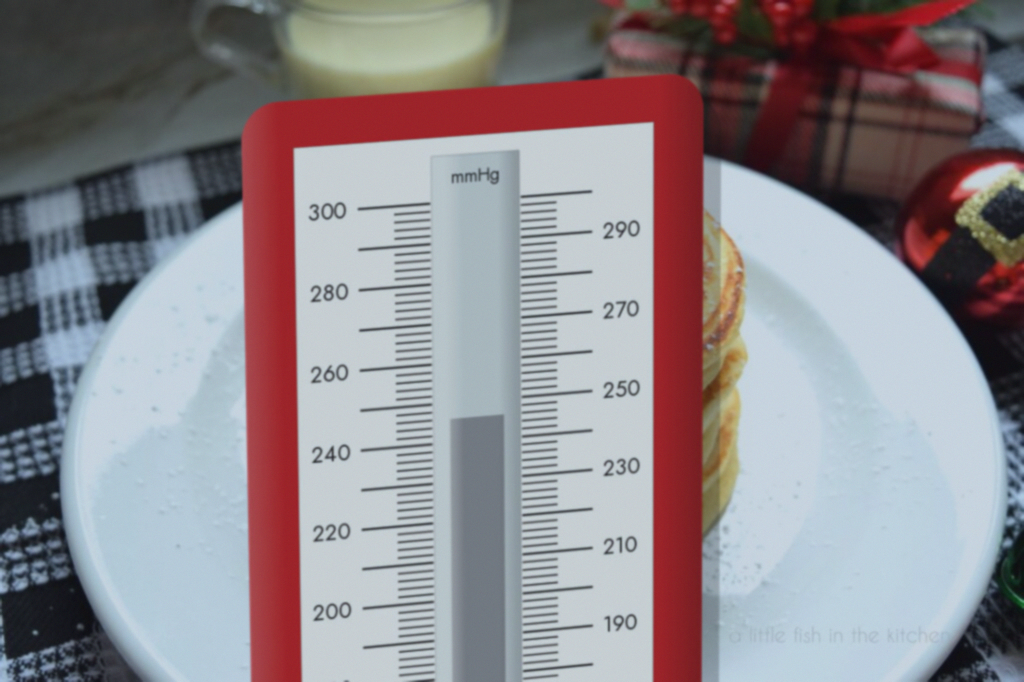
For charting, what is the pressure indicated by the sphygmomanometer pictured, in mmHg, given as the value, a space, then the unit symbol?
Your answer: 246 mmHg
